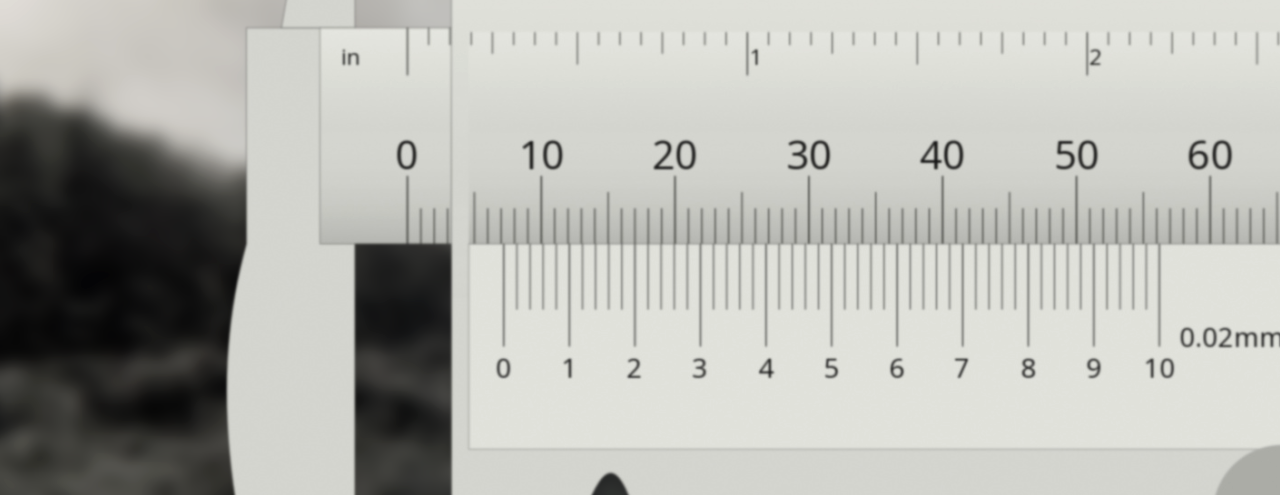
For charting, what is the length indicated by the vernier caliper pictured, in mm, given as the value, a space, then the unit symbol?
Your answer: 7.2 mm
